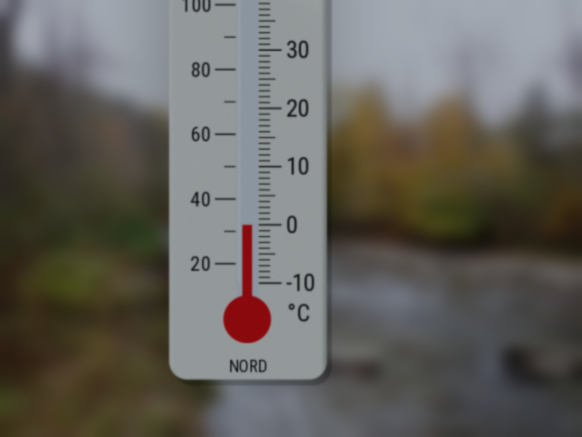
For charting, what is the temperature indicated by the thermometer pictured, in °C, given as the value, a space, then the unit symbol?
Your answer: 0 °C
